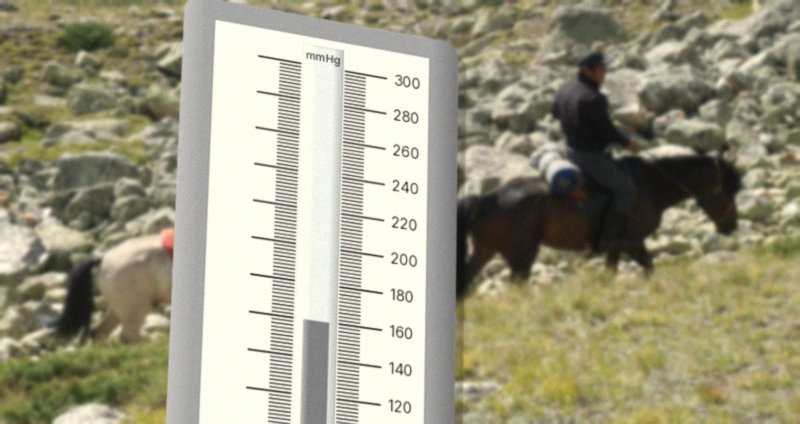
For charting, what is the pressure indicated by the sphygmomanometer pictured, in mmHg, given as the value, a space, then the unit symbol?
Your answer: 160 mmHg
